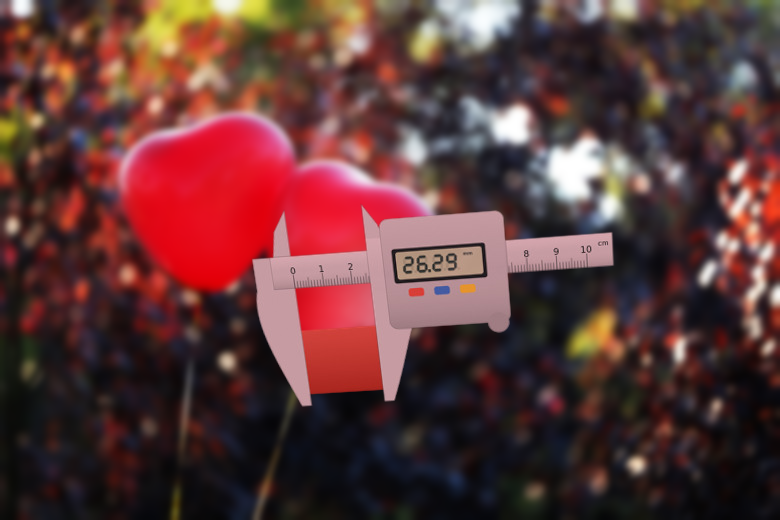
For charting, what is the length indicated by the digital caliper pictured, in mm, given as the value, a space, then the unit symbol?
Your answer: 26.29 mm
